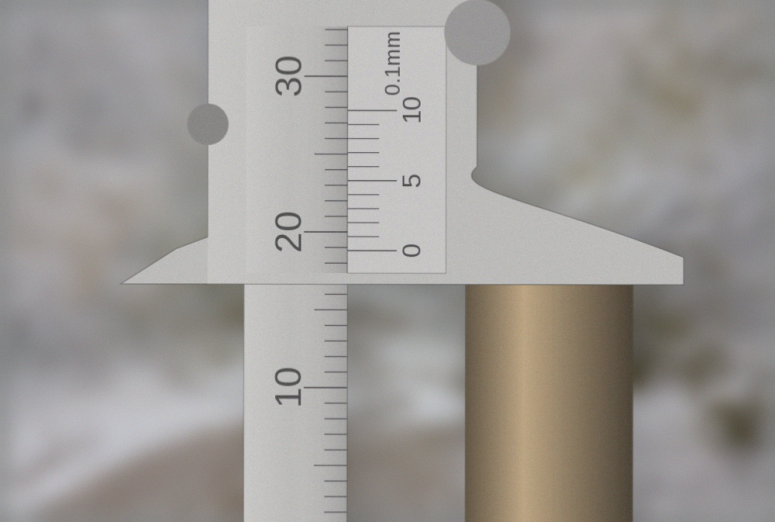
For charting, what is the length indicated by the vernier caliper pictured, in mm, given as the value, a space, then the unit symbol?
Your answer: 18.8 mm
